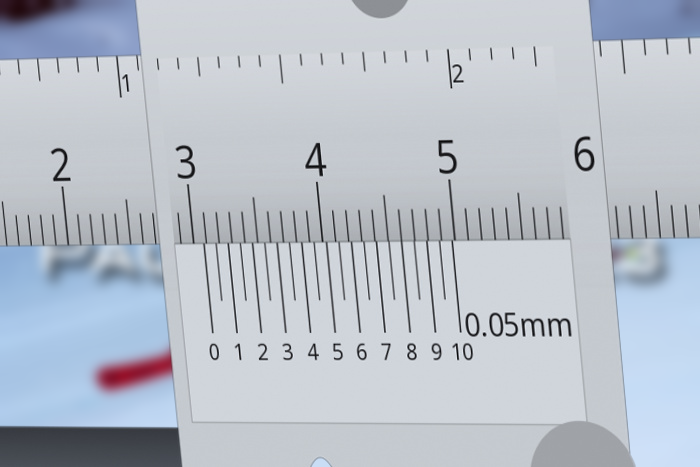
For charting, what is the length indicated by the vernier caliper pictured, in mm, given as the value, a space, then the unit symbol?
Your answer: 30.8 mm
